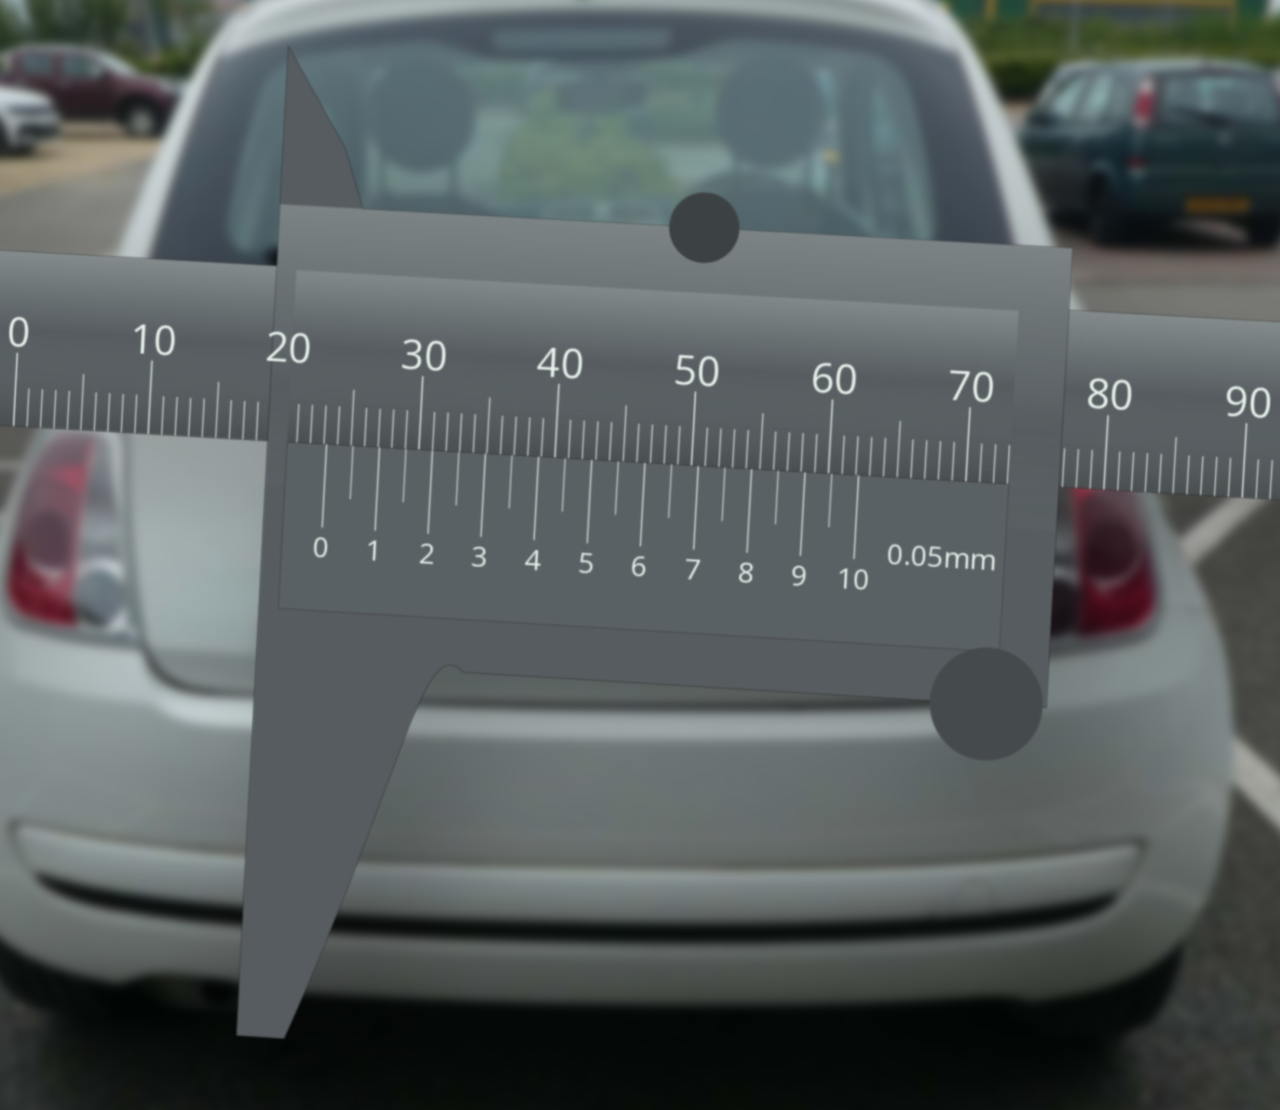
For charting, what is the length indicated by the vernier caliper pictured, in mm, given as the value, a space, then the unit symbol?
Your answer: 23.2 mm
